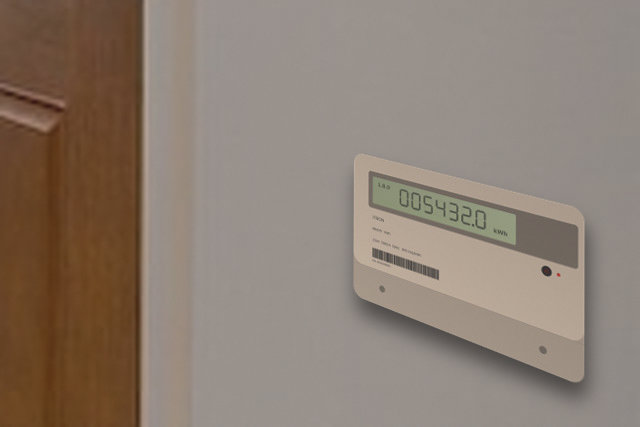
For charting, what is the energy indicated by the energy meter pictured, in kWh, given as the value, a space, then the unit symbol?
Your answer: 5432.0 kWh
